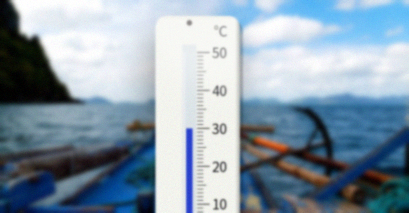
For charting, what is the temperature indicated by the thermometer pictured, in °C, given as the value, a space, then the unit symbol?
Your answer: 30 °C
